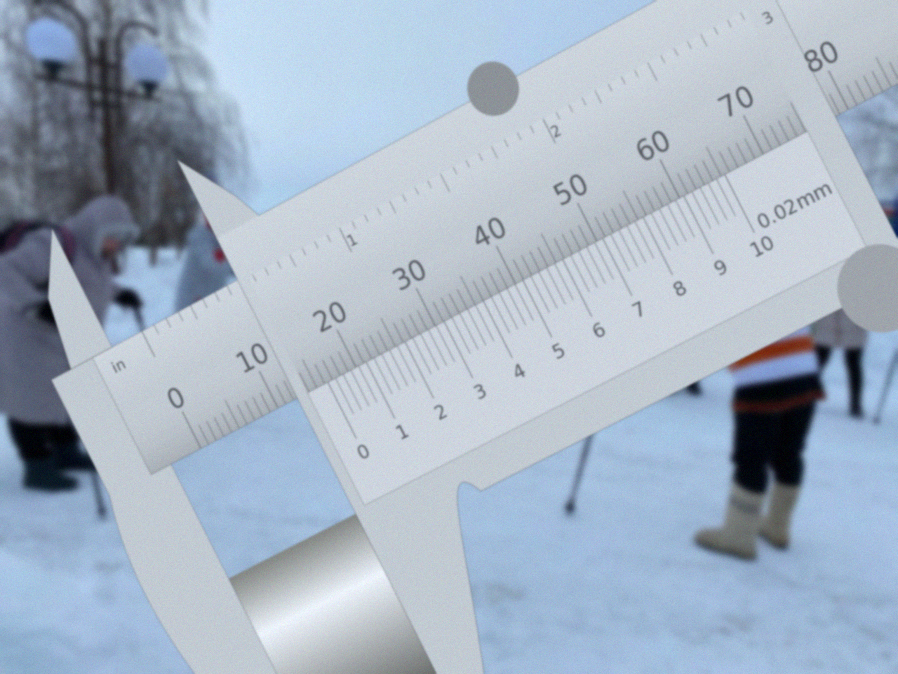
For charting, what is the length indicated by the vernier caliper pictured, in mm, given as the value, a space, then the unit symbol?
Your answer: 16.4 mm
